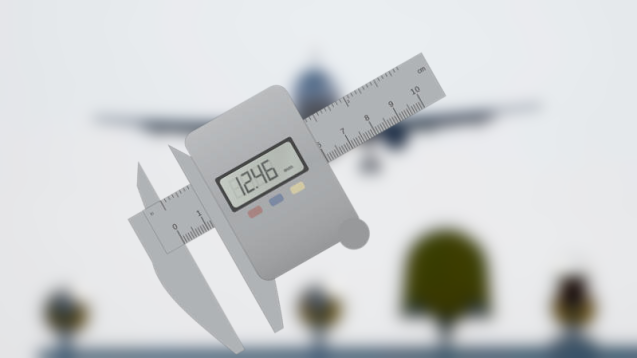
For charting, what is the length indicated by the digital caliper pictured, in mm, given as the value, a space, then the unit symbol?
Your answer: 12.46 mm
